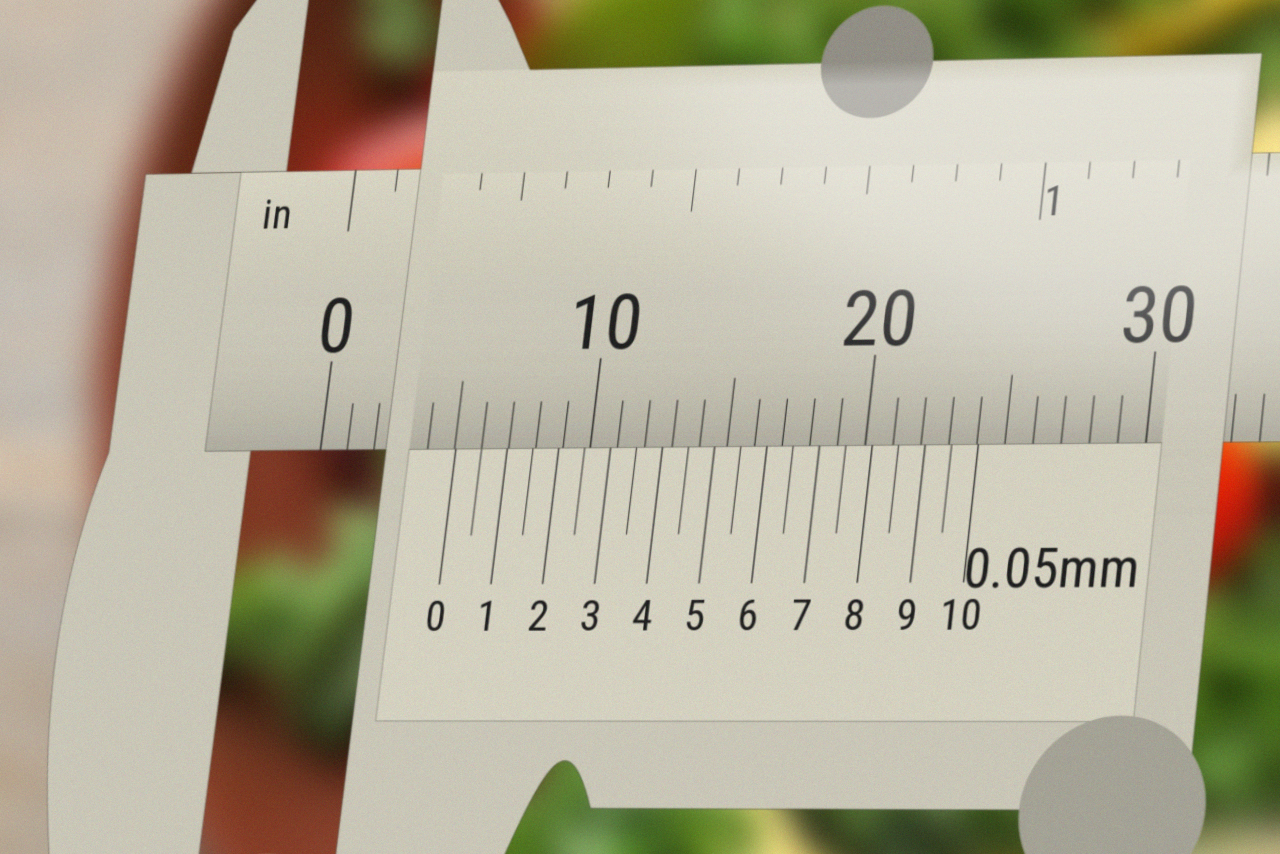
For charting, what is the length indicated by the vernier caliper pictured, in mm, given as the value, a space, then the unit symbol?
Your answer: 5.05 mm
